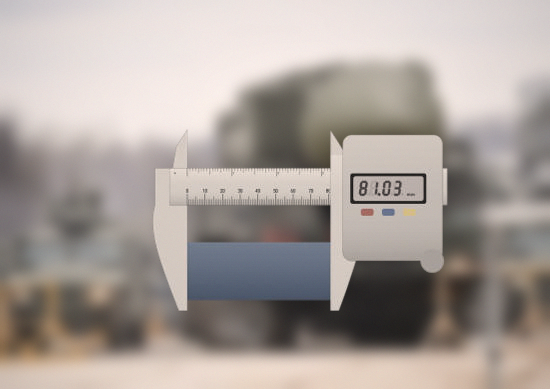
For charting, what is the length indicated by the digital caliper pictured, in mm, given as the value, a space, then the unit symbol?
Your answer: 81.03 mm
